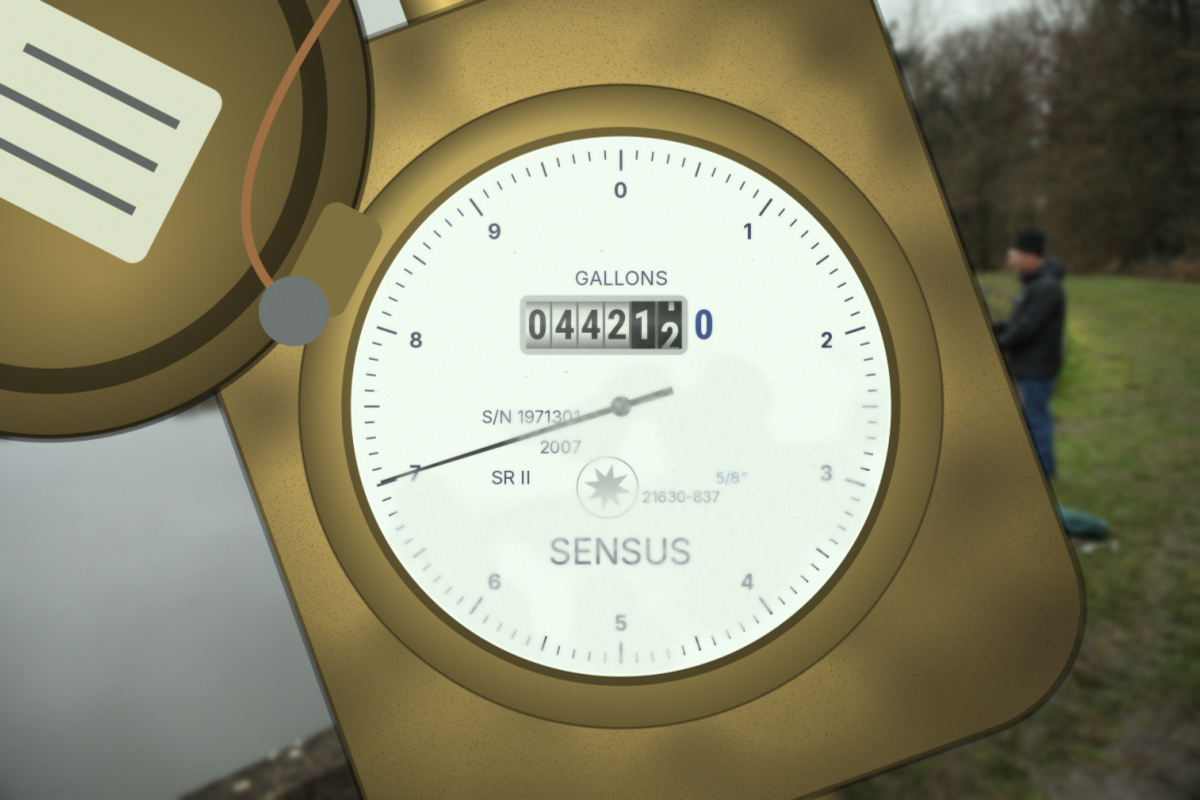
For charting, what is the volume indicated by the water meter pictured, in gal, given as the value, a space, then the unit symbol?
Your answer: 442117.0 gal
